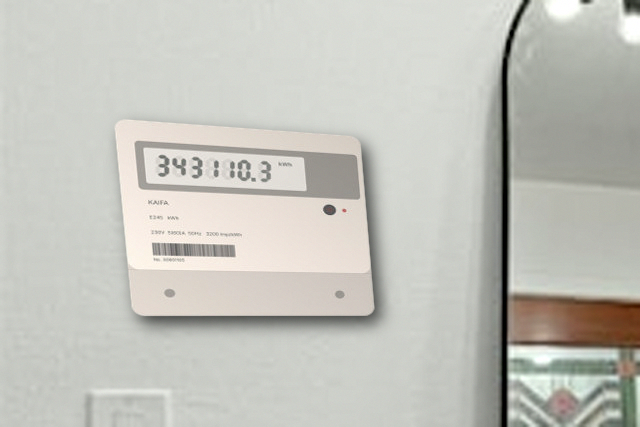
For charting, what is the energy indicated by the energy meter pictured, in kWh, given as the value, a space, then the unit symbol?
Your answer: 343110.3 kWh
